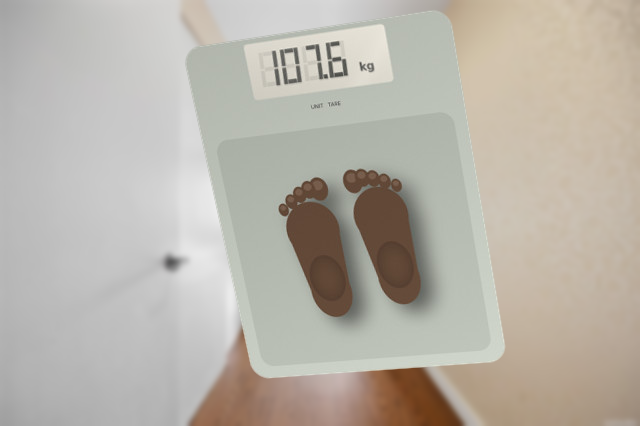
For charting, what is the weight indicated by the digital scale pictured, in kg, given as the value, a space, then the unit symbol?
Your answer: 107.6 kg
